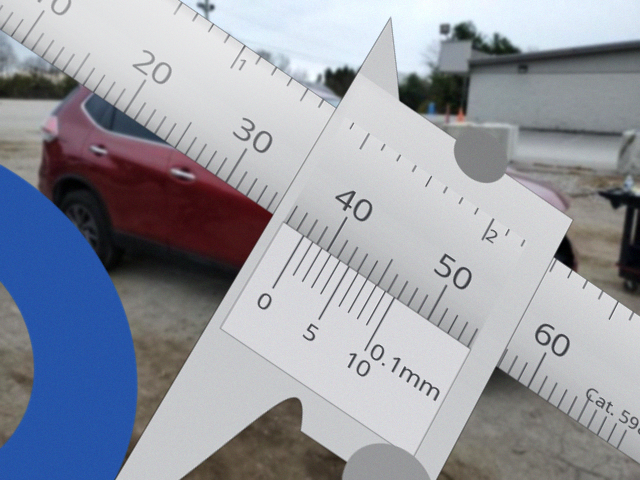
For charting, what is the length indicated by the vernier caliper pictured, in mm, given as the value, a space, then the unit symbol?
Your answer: 37.7 mm
